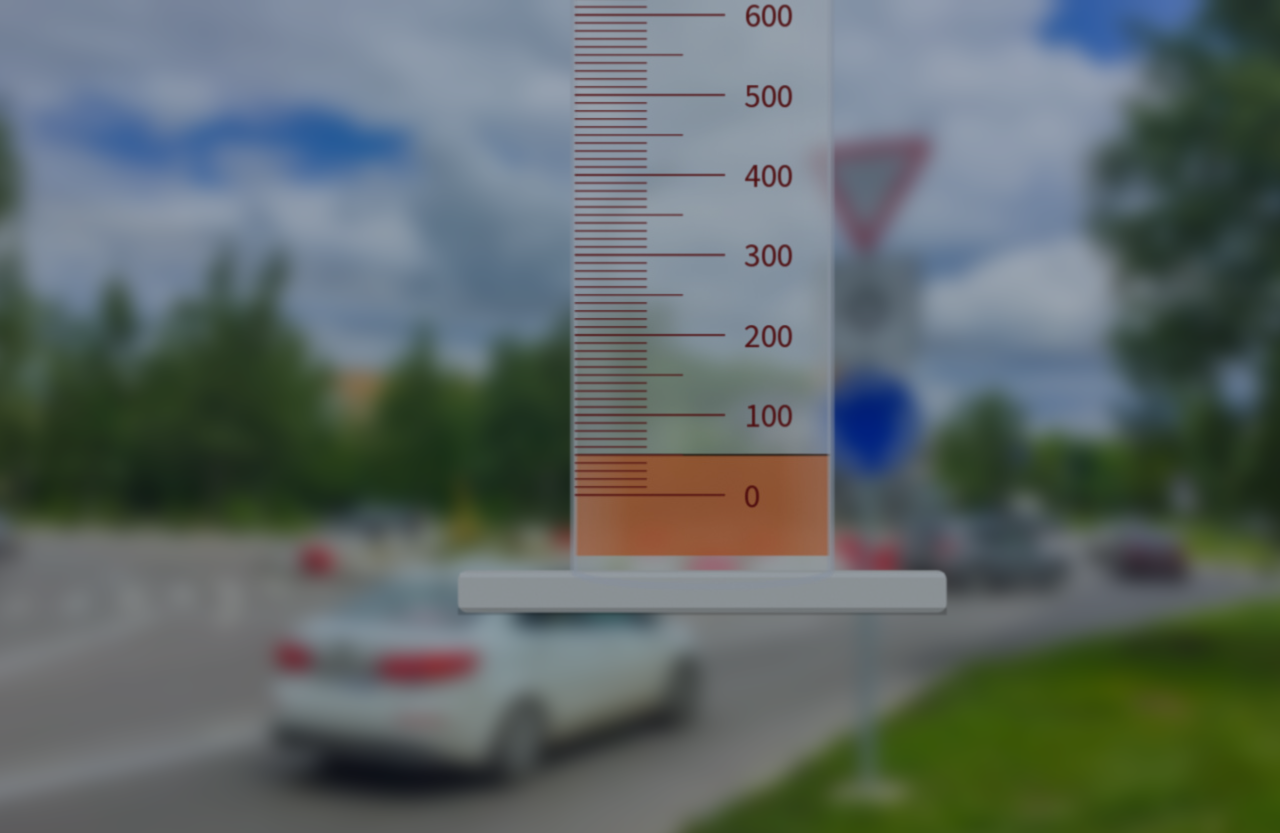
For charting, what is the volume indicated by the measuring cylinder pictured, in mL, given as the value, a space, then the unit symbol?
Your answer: 50 mL
